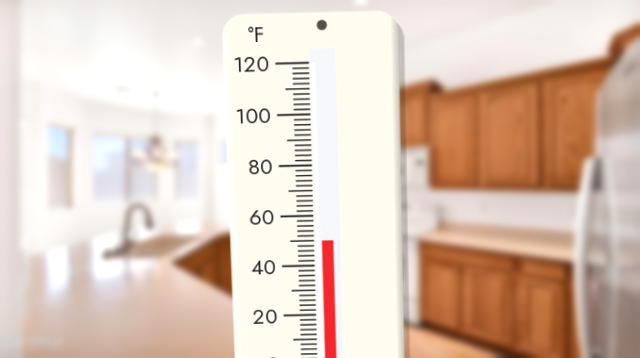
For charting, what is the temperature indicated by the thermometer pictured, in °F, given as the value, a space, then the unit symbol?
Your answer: 50 °F
